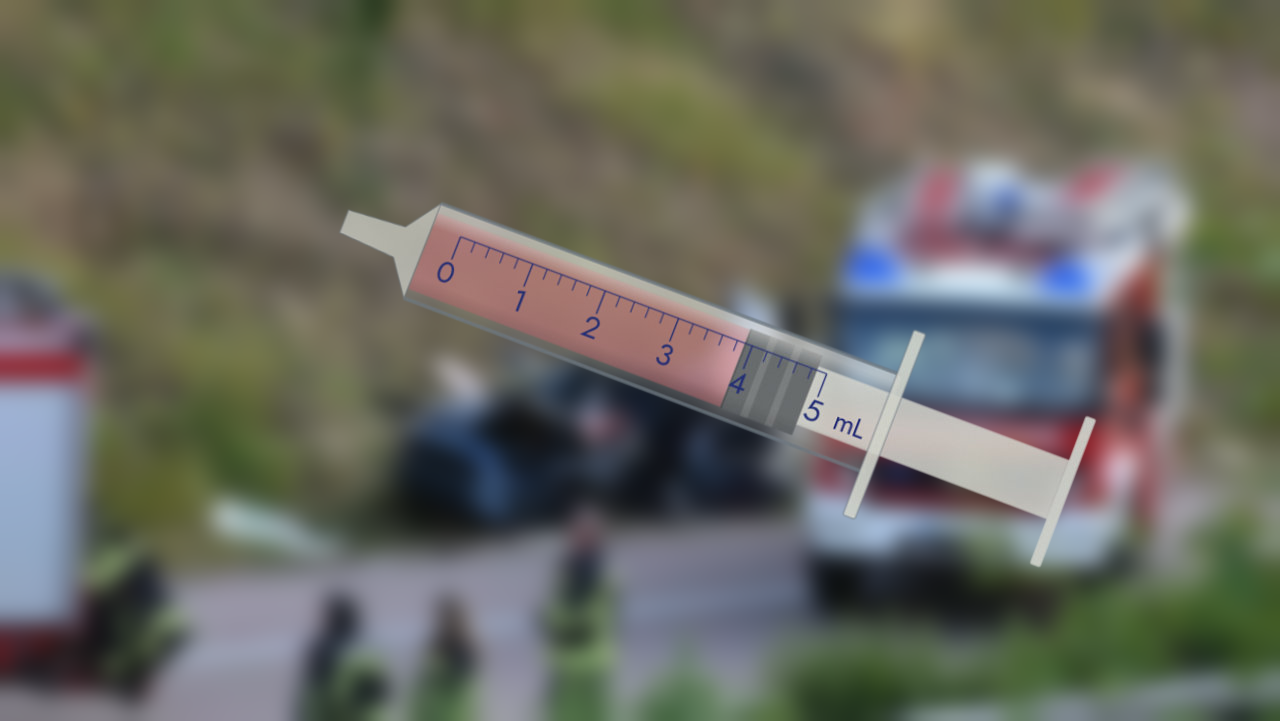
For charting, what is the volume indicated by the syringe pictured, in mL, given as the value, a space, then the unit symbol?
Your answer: 3.9 mL
